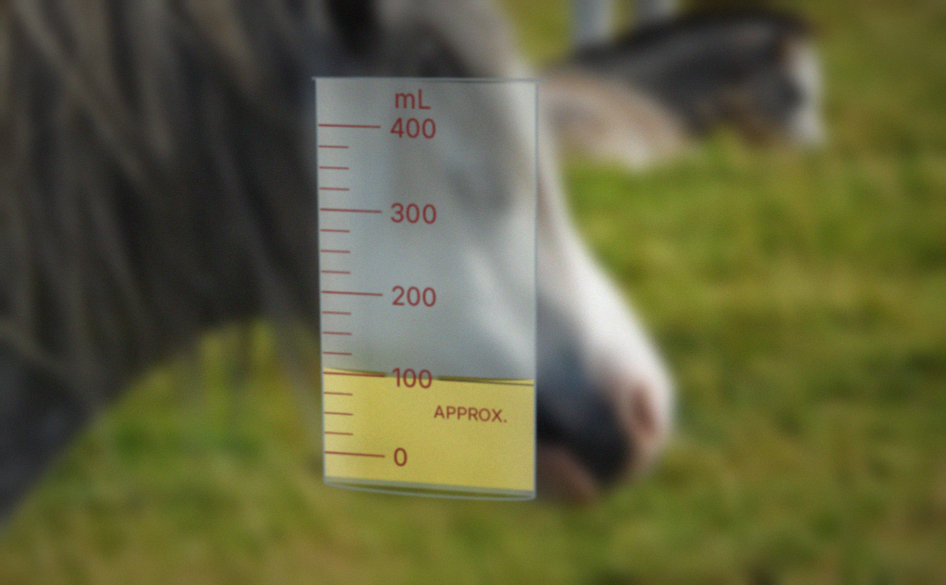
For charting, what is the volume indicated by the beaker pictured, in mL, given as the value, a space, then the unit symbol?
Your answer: 100 mL
